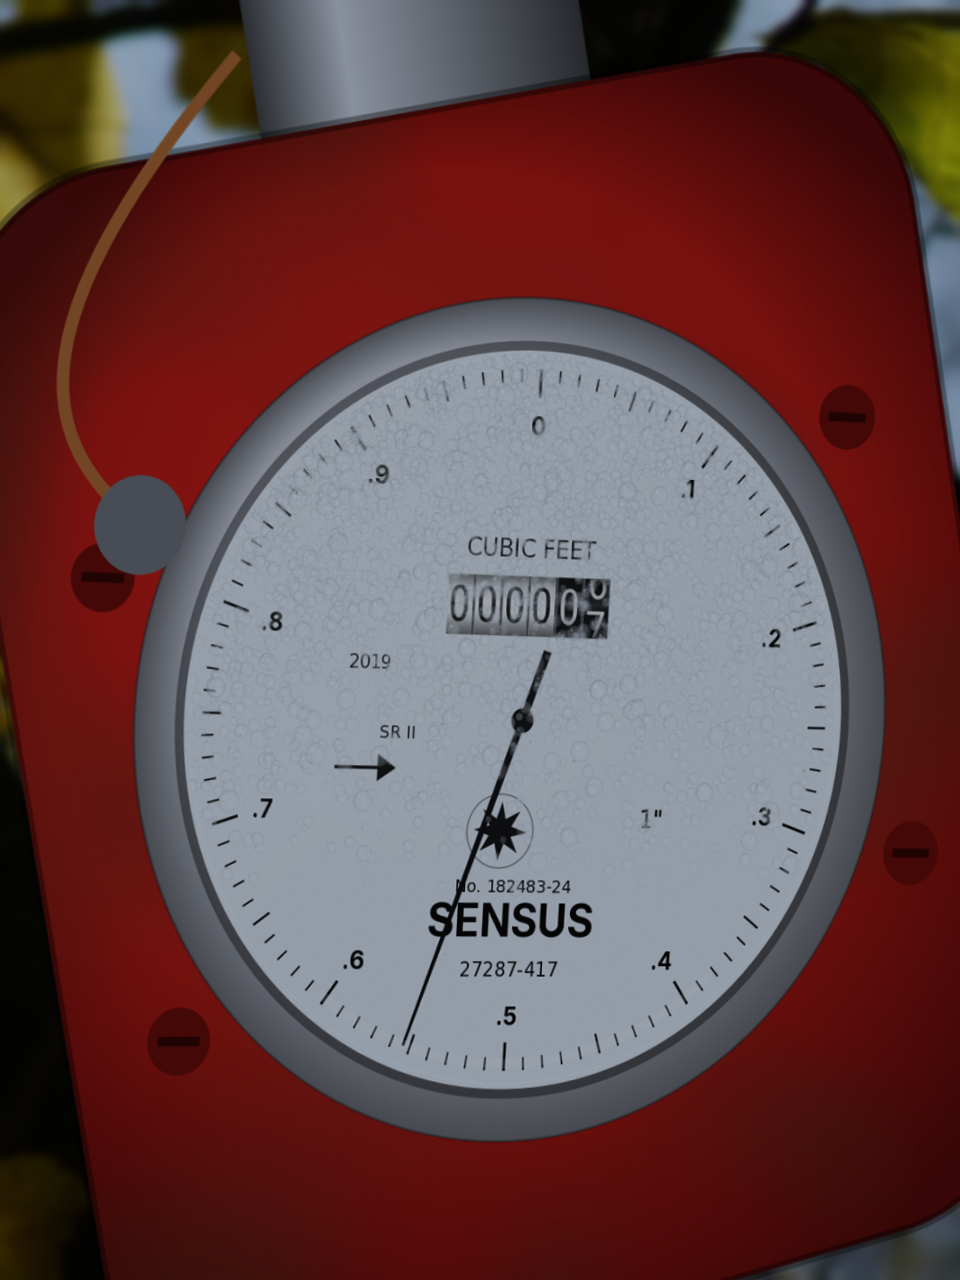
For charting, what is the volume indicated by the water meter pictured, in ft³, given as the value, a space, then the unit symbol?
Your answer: 6.55 ft³
